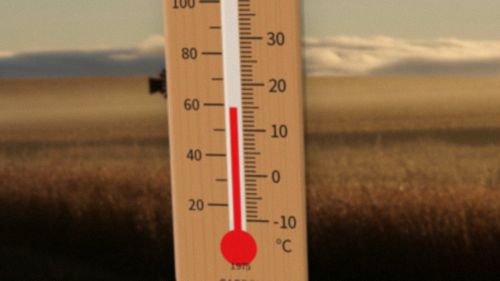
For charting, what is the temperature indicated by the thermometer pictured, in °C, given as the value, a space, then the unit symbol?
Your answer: 15 °C
